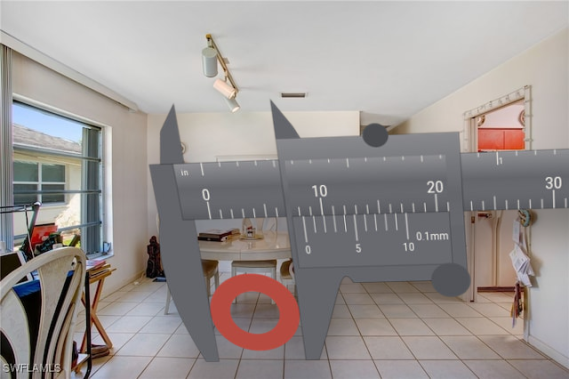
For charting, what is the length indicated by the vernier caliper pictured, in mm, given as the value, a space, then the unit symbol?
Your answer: 8.3 mm
